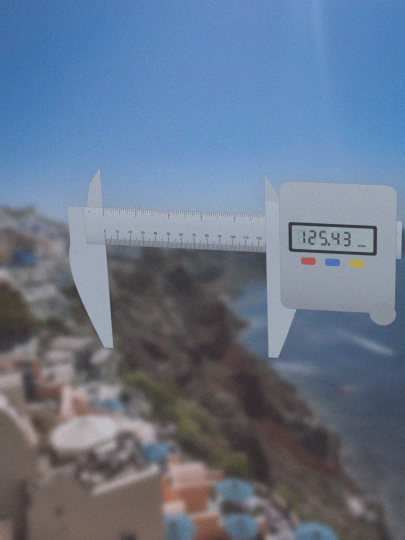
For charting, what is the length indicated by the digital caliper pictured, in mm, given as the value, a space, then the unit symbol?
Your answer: 125.43 mm
